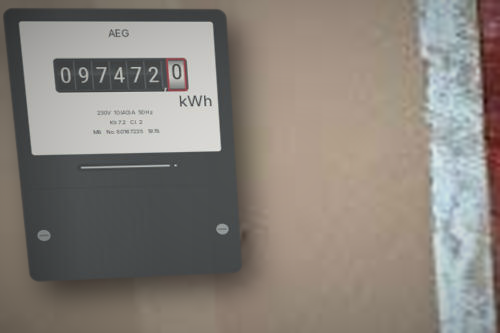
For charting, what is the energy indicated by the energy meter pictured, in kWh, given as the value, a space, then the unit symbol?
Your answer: 97472.0 kWh
